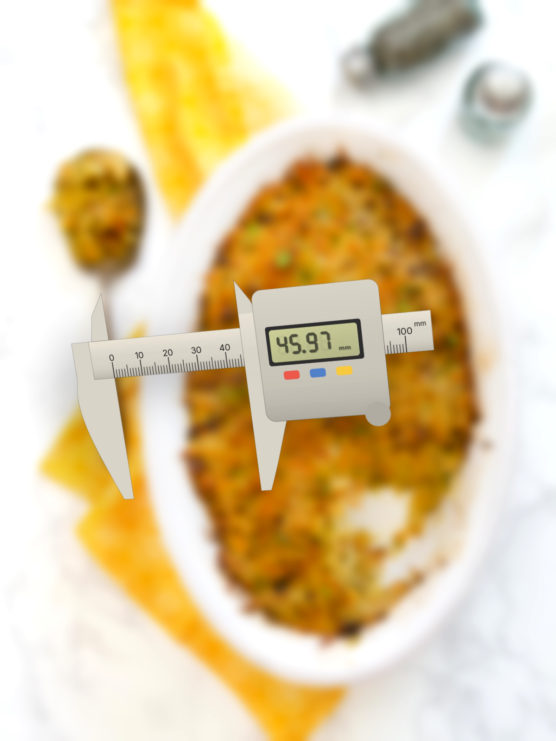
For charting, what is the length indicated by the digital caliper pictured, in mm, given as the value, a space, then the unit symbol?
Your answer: 45.97 mm
